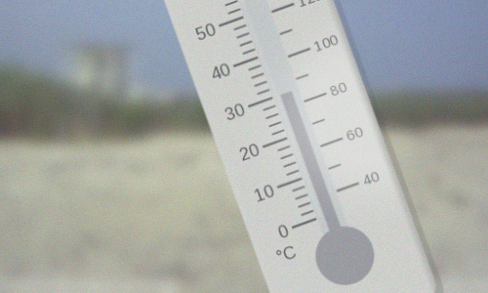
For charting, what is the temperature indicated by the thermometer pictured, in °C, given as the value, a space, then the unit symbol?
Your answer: 30 °C
